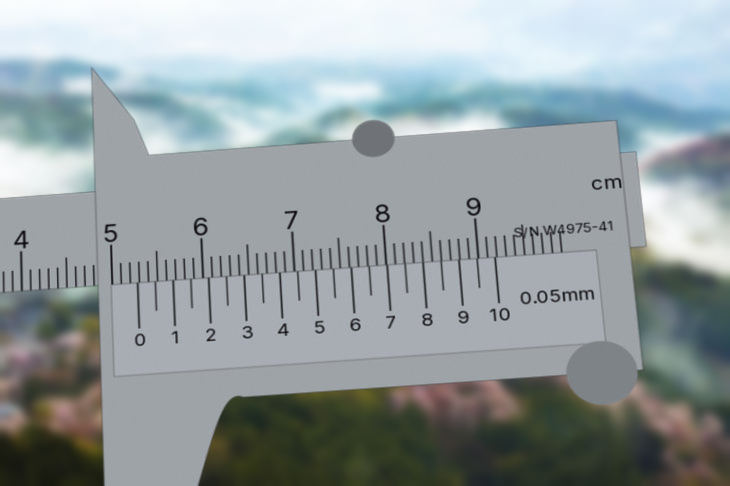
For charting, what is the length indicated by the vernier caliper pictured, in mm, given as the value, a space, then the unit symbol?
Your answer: 52.8 mm
